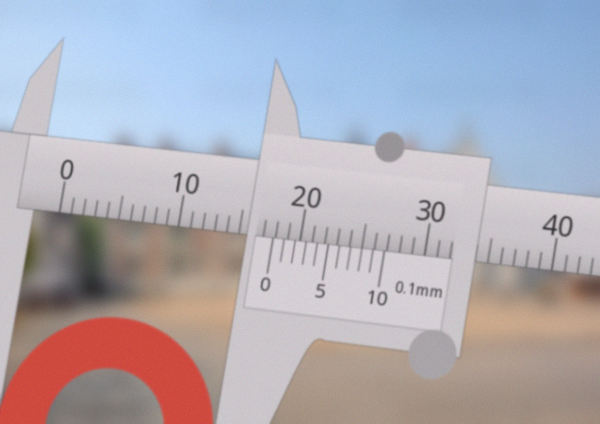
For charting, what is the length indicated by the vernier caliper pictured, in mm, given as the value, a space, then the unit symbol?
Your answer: 17.8 mm
